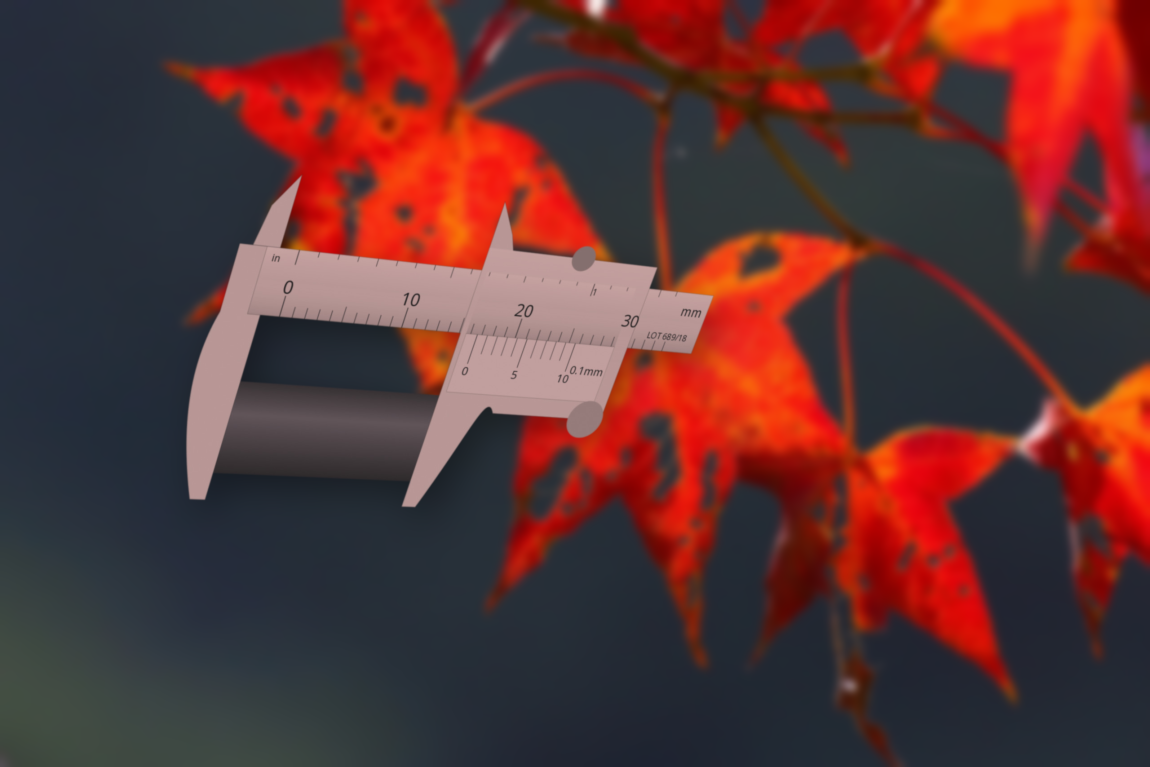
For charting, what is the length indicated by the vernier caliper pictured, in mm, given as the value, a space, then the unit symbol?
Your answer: 16.6 mm
